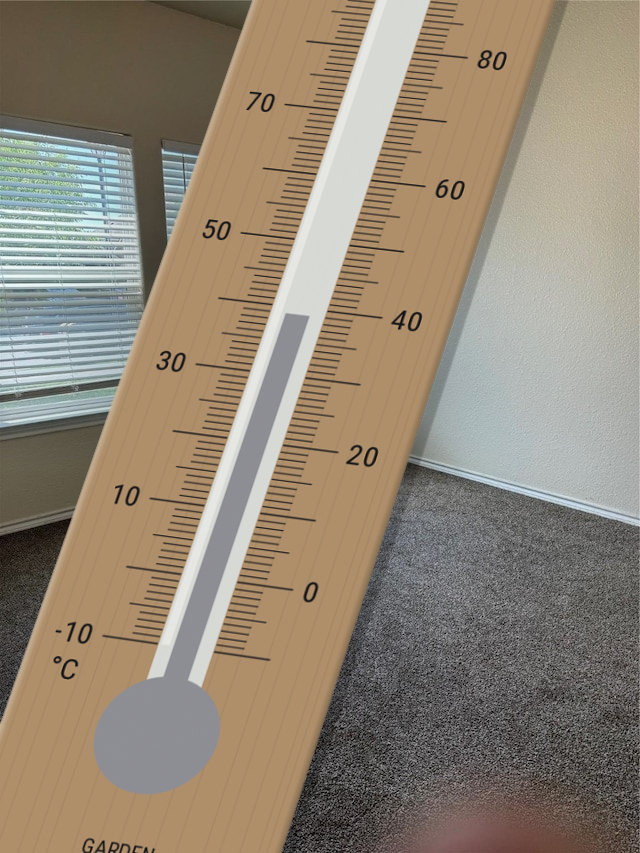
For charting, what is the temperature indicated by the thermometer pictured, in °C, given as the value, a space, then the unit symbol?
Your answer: 39 °C
